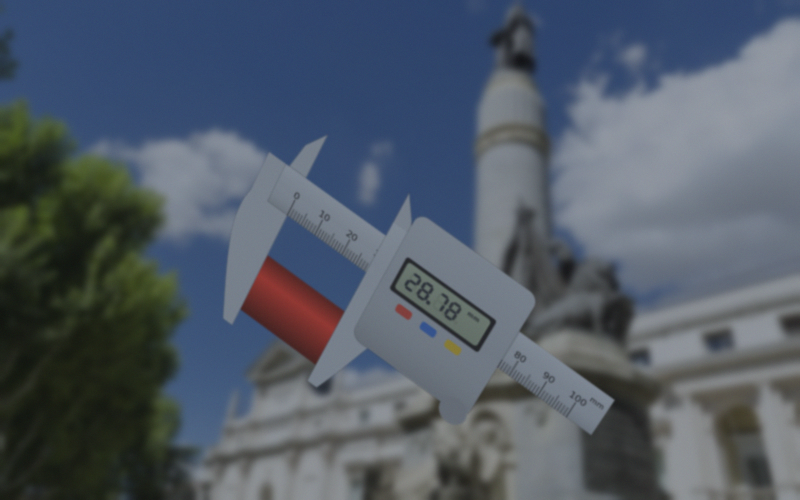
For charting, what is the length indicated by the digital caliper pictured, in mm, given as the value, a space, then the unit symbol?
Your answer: 28.78 mm
